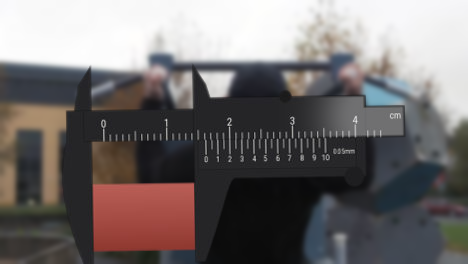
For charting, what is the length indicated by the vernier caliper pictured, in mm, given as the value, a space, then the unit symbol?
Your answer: 16.2 mm
